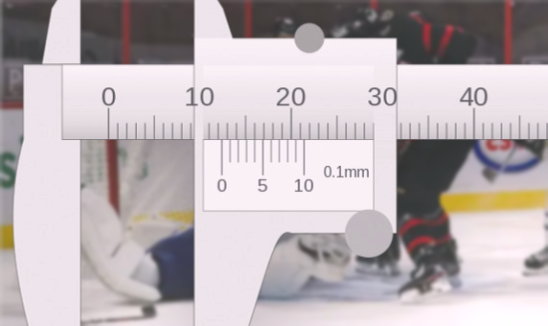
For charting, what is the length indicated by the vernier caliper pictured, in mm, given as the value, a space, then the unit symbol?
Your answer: 12.4 mm
